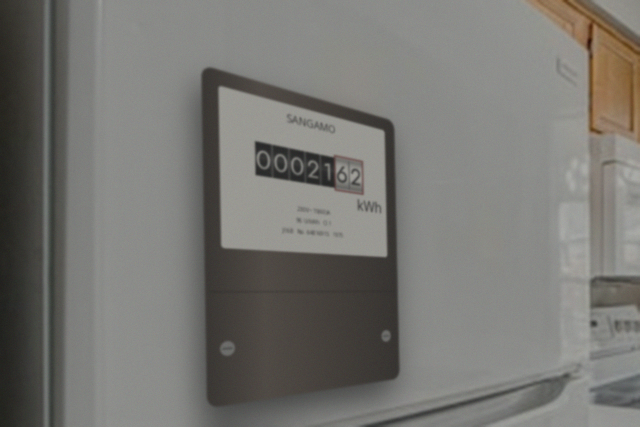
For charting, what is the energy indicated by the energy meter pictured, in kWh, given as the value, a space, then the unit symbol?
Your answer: 21.62 kWh
